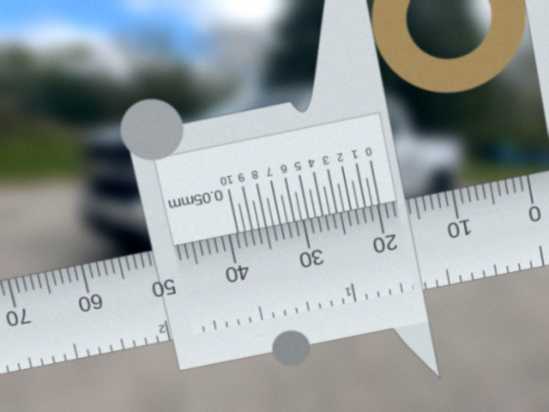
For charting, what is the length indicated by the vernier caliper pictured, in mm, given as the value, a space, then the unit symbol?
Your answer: 19.8 mm
